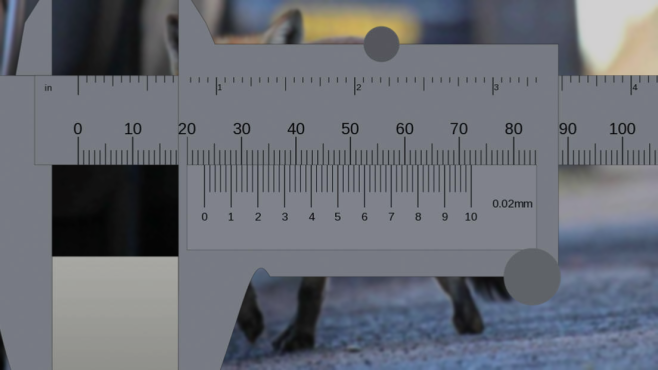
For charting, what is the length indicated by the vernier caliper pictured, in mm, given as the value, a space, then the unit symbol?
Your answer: 23.2 mm
